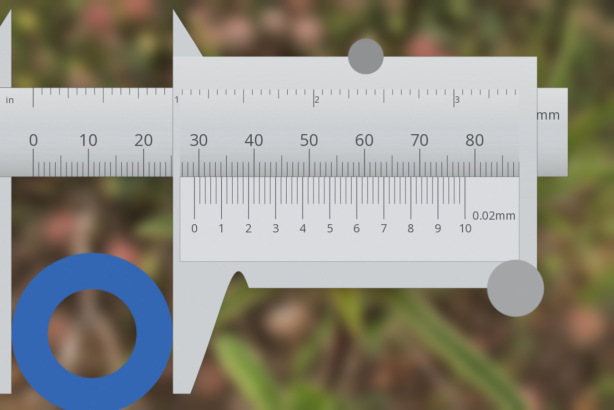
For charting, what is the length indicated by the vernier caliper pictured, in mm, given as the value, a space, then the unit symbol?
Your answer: 29.2 mm
